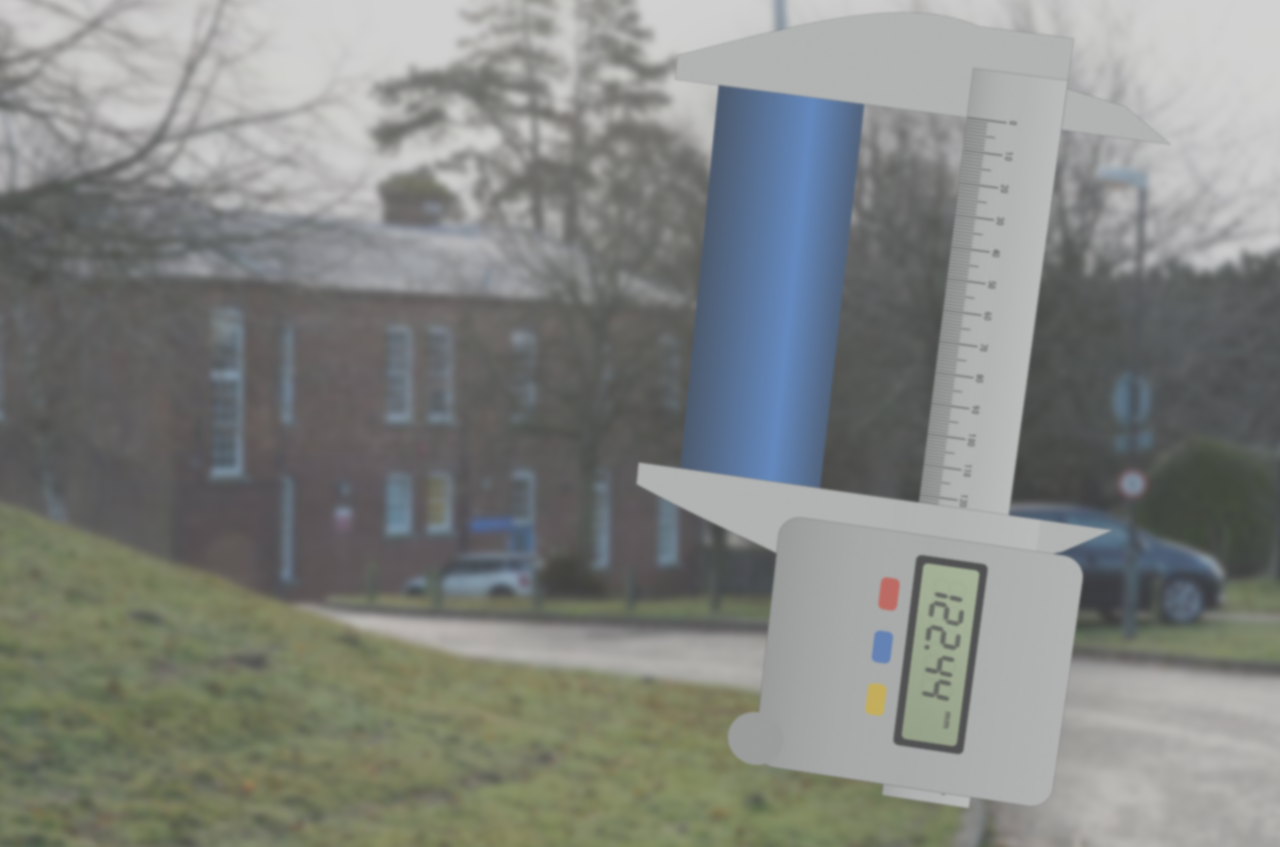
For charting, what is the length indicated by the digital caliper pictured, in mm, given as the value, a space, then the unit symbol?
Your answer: 122.44 mm
